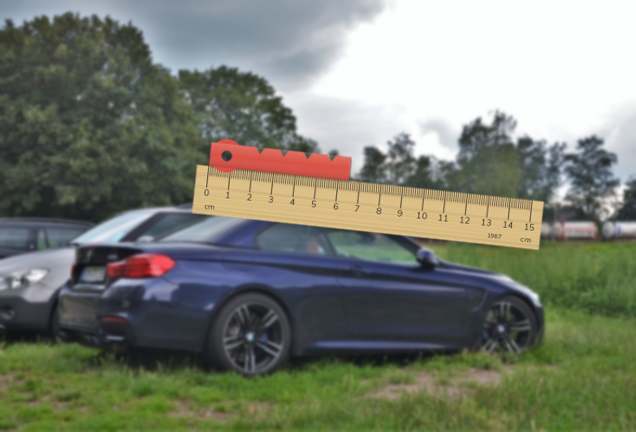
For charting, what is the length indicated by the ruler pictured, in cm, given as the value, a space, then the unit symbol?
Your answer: 6.5 cm
